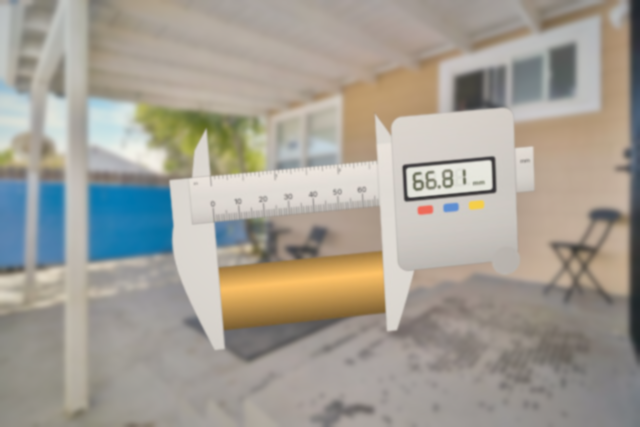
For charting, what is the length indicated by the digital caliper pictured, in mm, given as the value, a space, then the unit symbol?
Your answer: 66.81 mm
